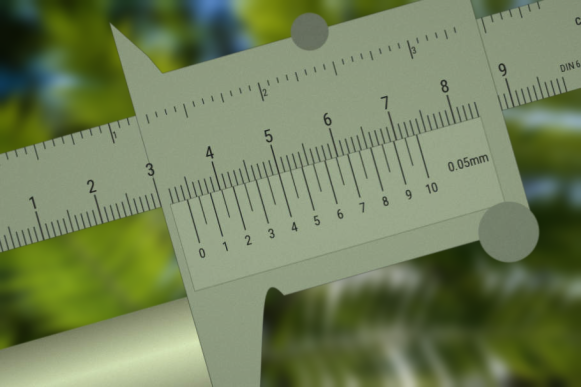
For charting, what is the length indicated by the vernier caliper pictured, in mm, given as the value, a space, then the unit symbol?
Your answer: 34.4 mm
